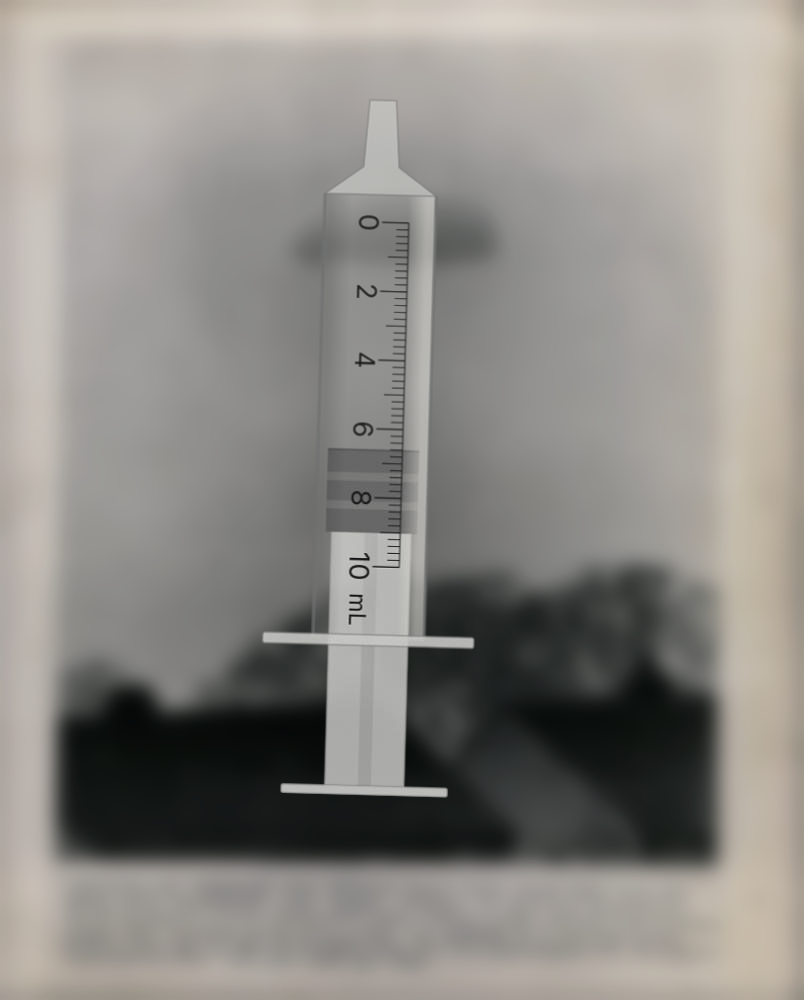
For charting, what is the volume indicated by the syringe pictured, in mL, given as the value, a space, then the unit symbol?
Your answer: 6.6 mL
